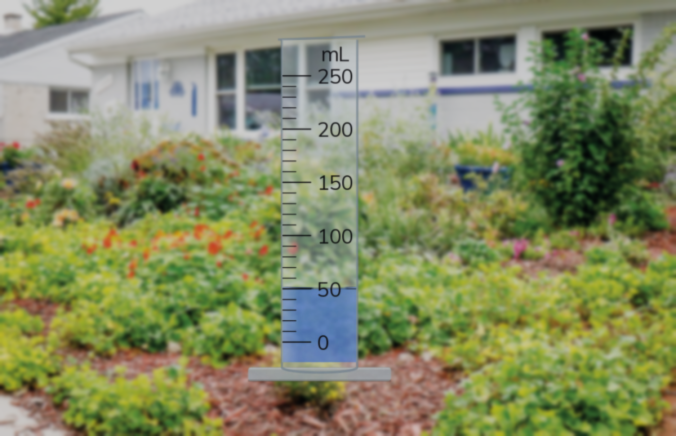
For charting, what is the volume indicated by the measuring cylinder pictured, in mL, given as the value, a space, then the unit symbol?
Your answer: 50 mL
